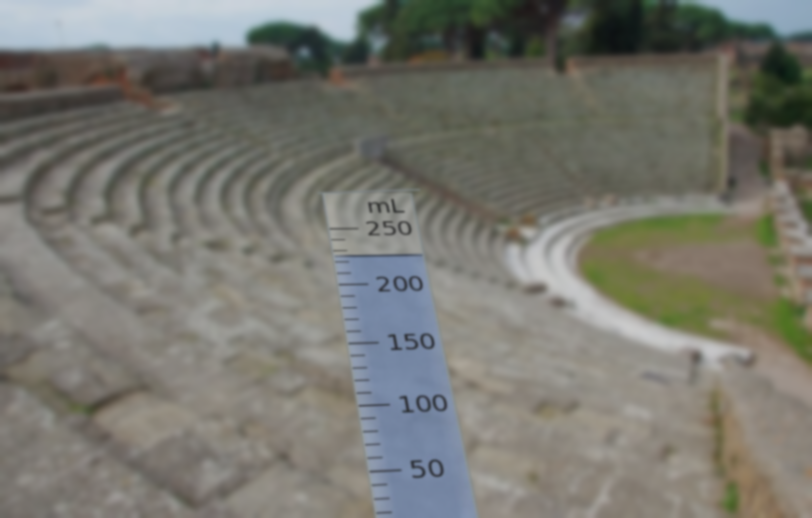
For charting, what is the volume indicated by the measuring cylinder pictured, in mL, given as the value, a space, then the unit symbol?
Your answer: 225 mL
